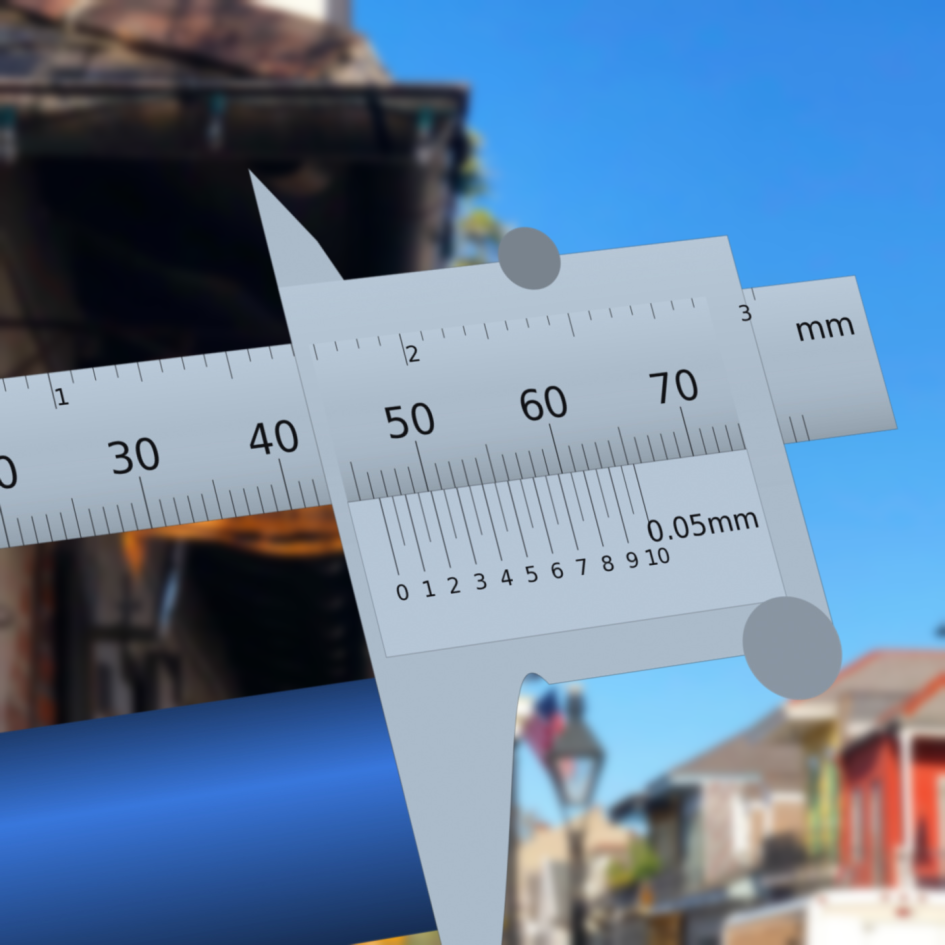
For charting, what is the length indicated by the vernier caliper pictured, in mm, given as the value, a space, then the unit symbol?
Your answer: 46.4 mm
